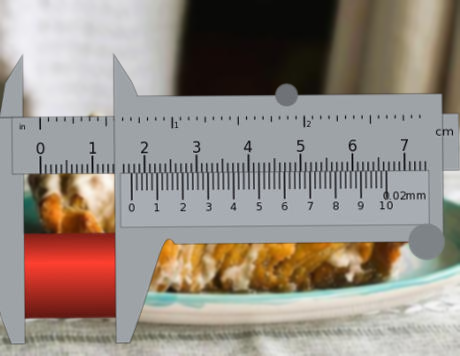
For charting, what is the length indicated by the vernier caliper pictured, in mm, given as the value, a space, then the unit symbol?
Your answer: 17.5 mm
